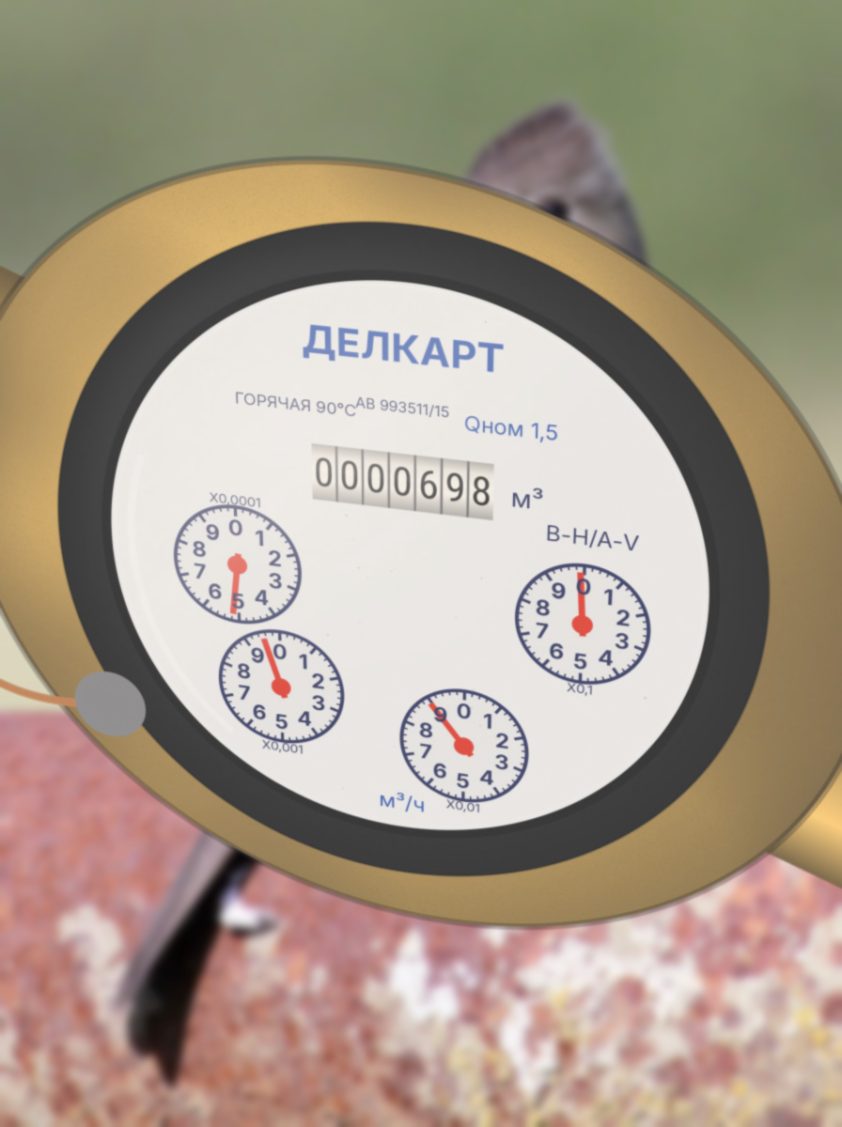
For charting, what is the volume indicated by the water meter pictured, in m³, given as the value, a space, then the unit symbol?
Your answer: 697.9895 m³
